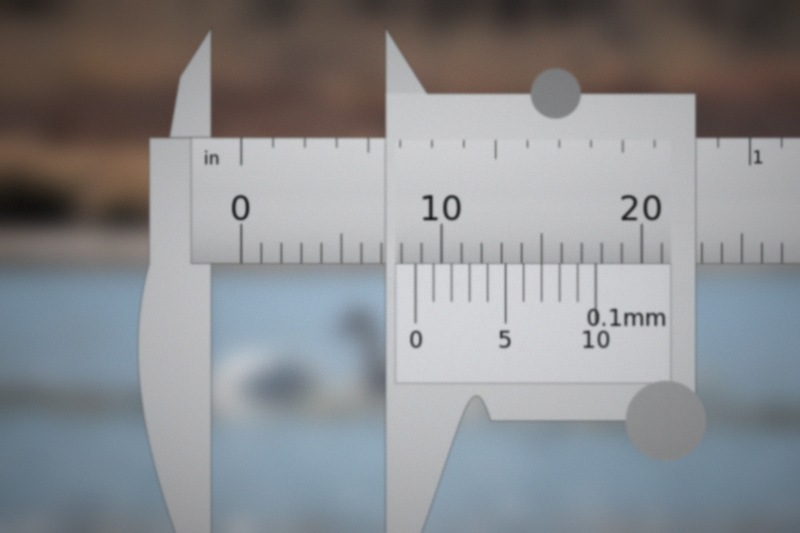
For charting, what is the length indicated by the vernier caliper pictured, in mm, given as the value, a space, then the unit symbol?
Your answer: 8.7 mm
